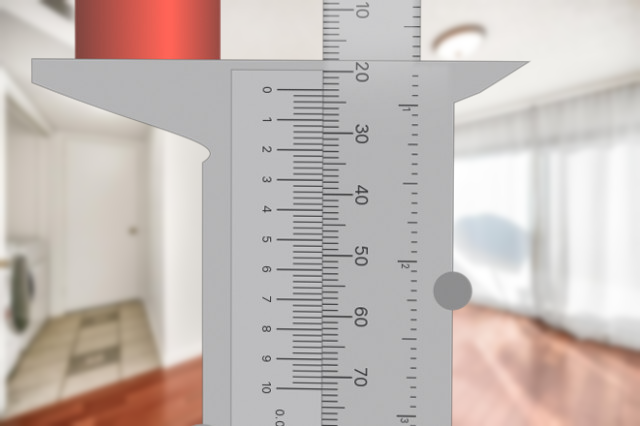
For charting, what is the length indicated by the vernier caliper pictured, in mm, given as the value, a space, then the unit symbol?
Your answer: 23.0 mm
